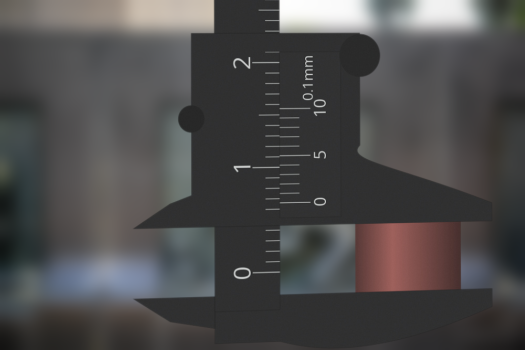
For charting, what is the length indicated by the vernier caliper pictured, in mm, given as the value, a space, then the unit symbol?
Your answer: 6.6 mm
